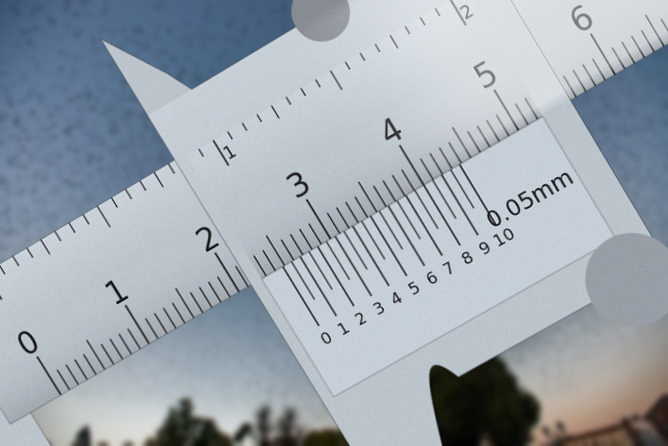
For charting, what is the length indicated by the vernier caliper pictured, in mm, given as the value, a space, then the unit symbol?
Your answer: 24.8 mm
